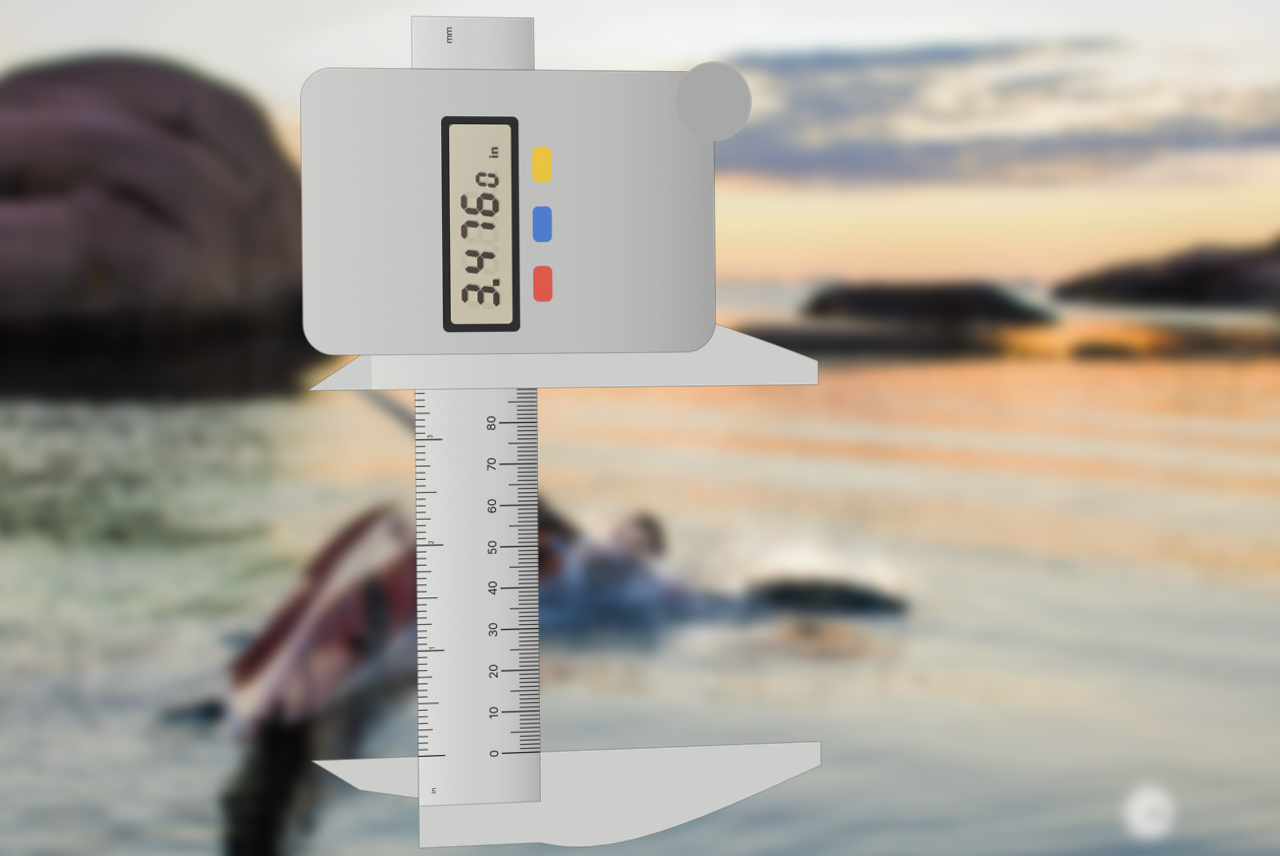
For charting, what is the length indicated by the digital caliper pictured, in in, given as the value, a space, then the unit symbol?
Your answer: 3.4760 in
